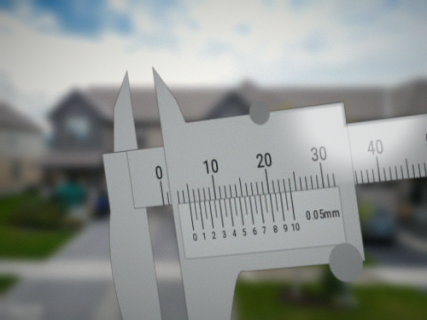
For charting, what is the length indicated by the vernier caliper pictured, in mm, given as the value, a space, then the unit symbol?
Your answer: 5.0 mm
